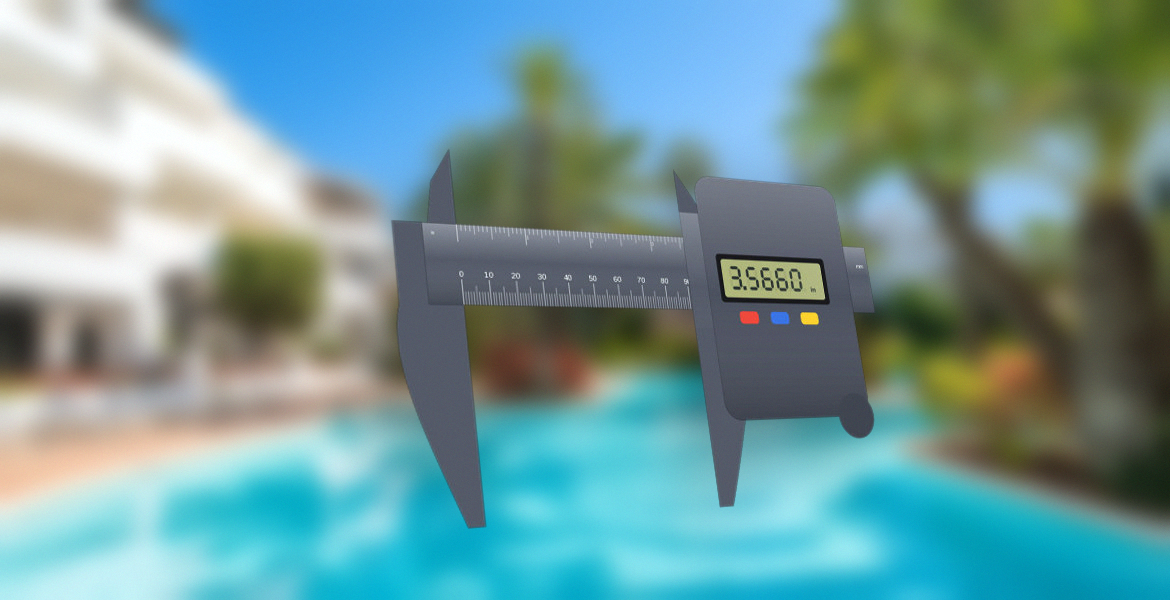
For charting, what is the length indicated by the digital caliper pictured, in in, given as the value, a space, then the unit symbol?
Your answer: 3.5660 in
